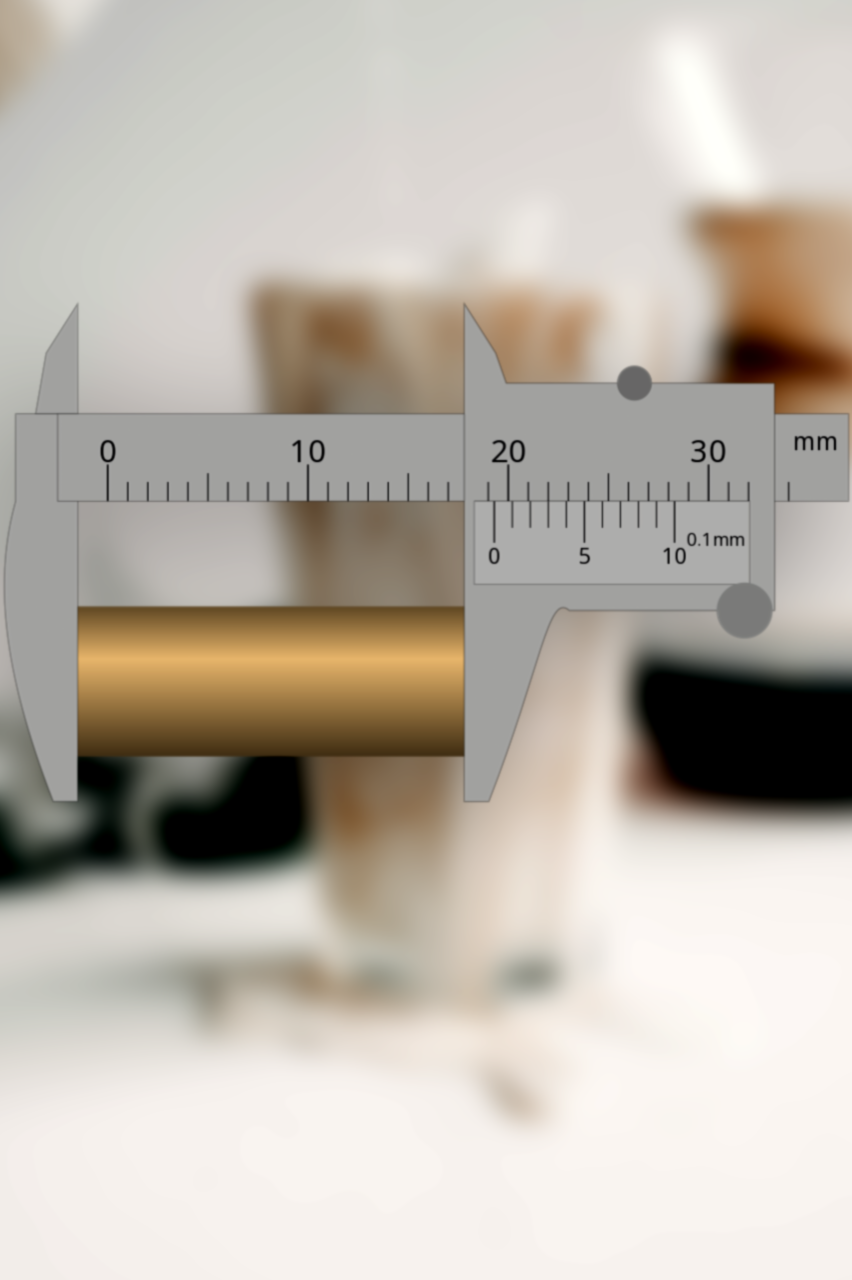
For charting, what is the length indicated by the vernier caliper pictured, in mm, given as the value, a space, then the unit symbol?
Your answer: 19.3 mm
